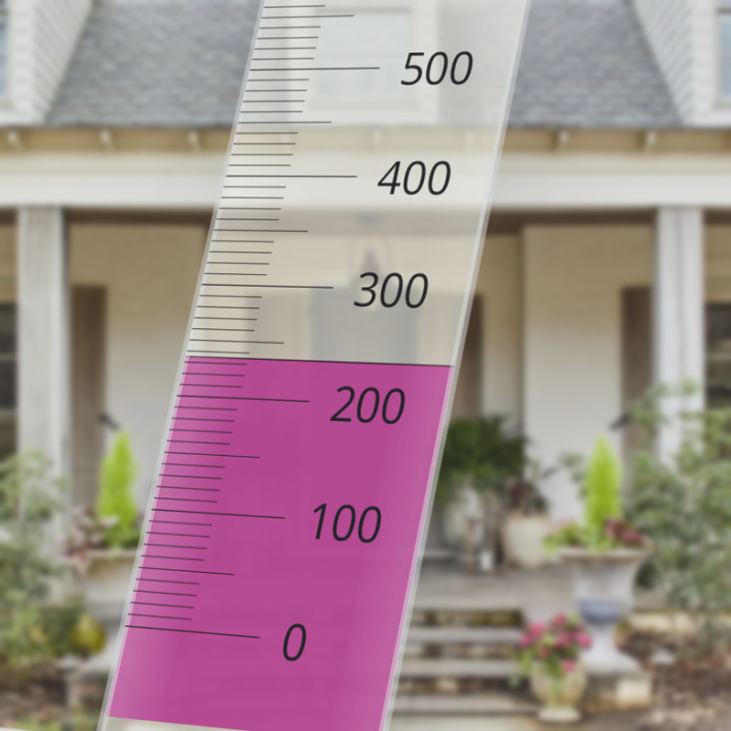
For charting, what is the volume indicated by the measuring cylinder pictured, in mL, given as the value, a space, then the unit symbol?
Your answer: 235 mL
